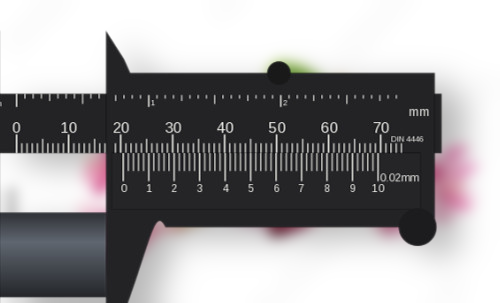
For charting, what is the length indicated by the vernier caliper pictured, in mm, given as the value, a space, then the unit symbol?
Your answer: 20.5 mm
